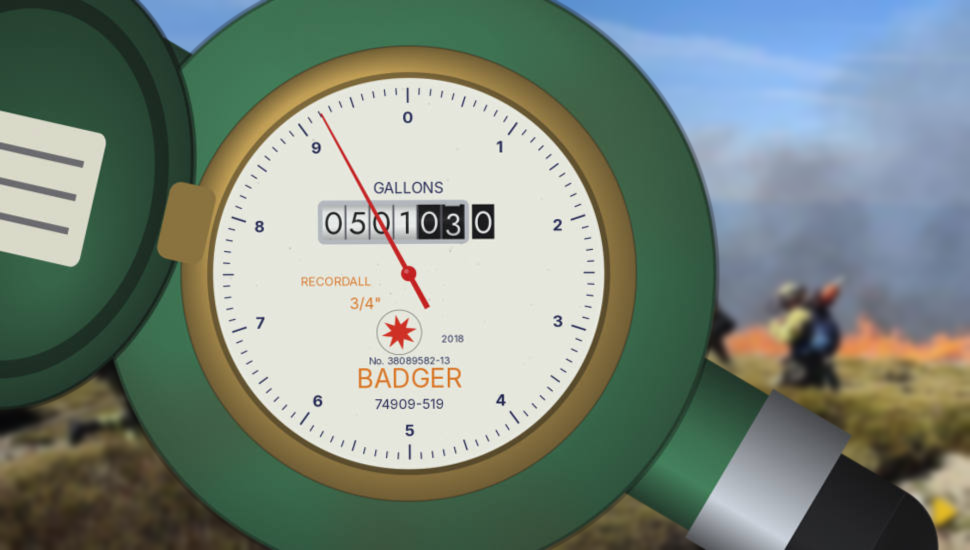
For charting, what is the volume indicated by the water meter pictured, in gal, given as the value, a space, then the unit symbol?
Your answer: 501029.2 gal
